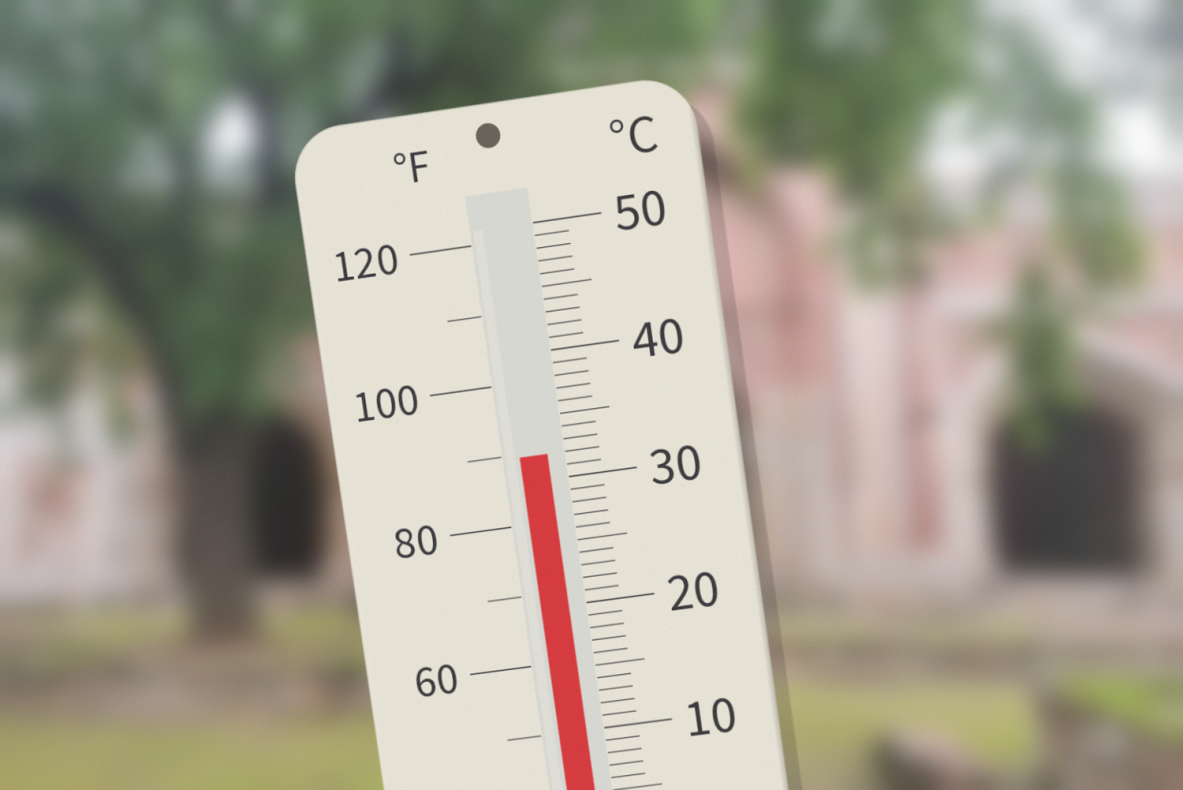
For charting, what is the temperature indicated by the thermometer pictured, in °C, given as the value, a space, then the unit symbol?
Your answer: 32 °C
